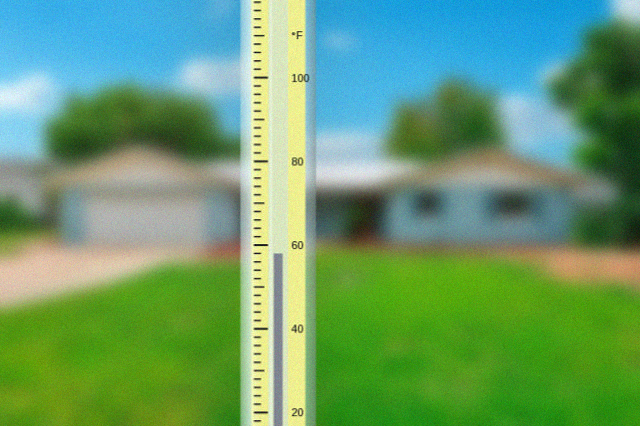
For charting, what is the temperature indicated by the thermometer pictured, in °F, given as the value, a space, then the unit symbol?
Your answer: 58 °F
